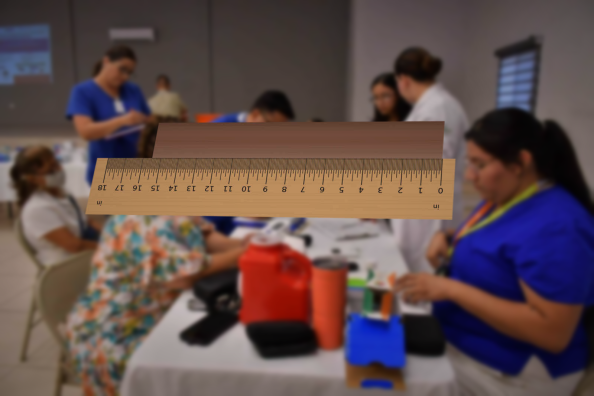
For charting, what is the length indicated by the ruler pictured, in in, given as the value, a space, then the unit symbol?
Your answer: 15.5 in
